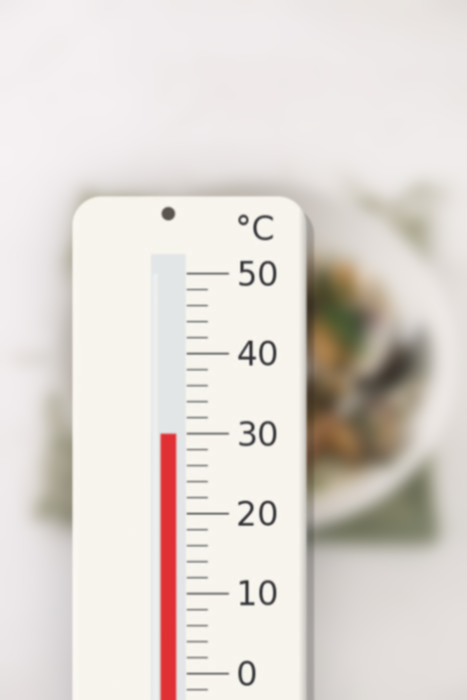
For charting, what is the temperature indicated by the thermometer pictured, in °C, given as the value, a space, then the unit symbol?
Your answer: 30 °C
